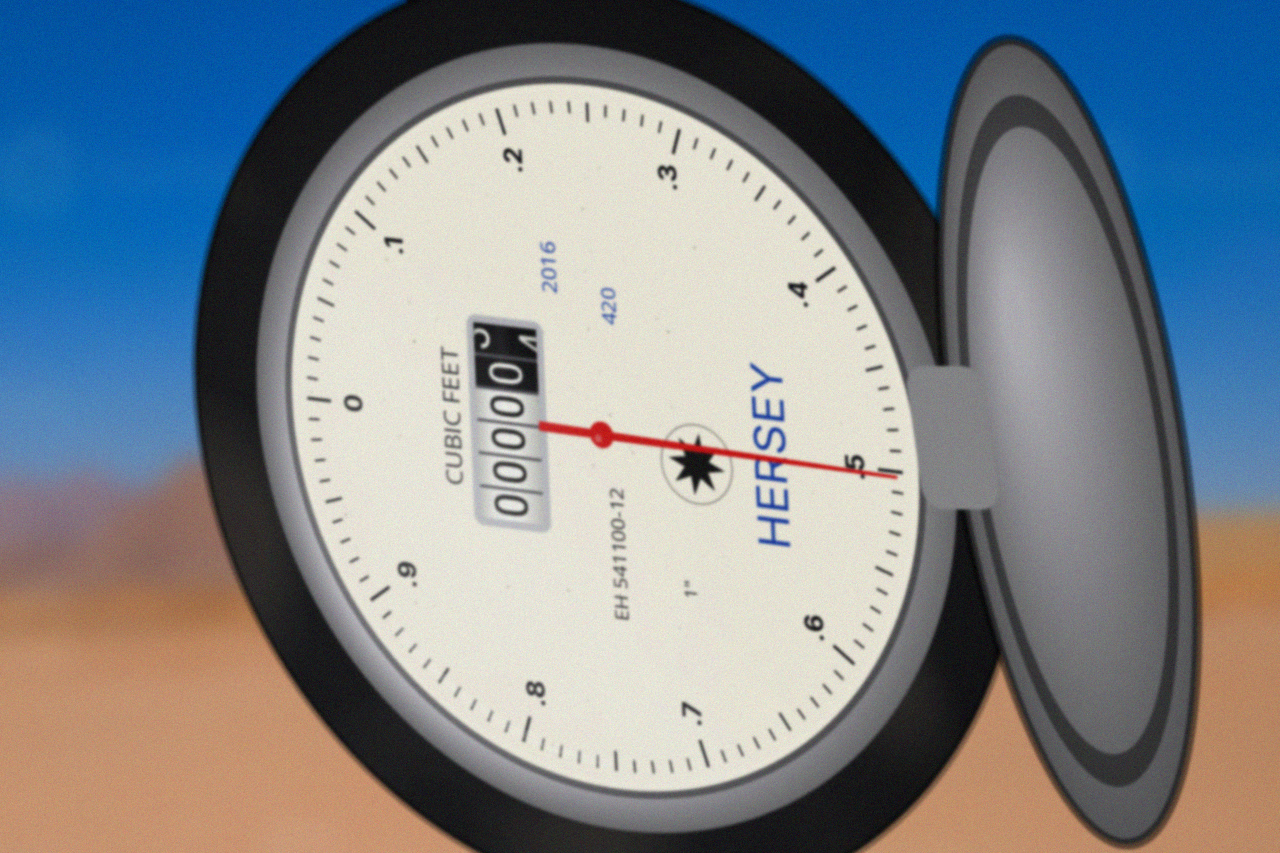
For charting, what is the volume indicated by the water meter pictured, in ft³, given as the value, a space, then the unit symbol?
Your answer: 3.50 ft³
